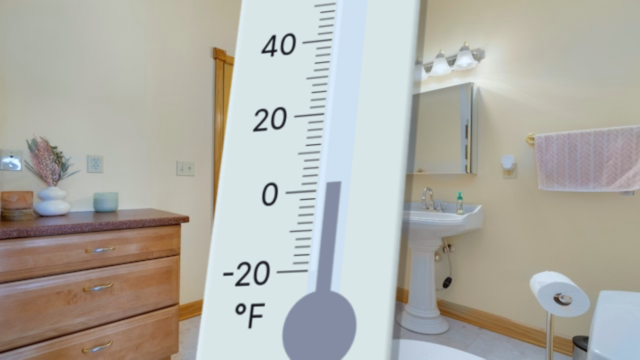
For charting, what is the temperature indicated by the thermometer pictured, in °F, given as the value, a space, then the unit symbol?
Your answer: 2 °F
